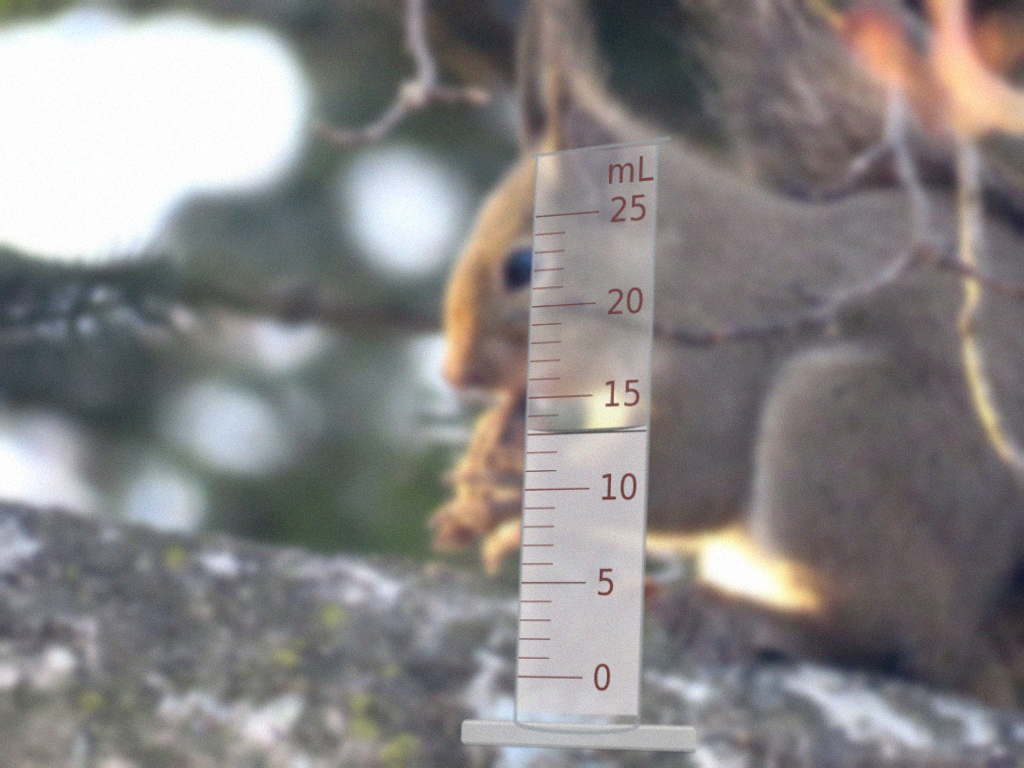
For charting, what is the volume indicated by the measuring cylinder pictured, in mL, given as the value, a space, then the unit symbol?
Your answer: 13 mL
